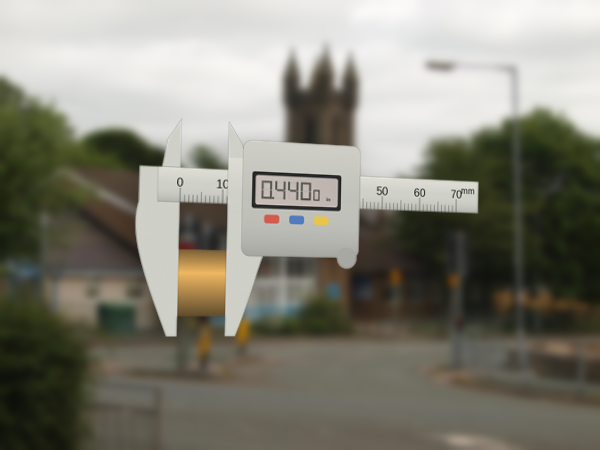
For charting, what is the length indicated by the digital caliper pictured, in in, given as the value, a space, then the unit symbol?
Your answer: 0.4400 in
